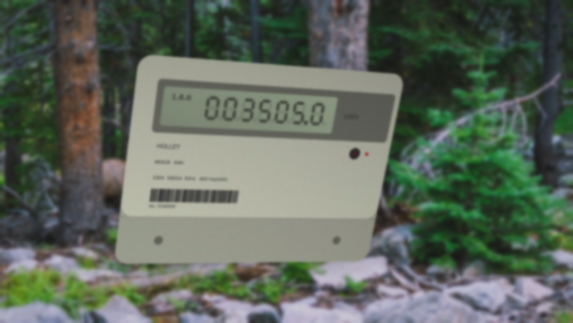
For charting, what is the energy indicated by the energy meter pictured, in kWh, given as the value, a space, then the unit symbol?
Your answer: 3505.0 kWh
